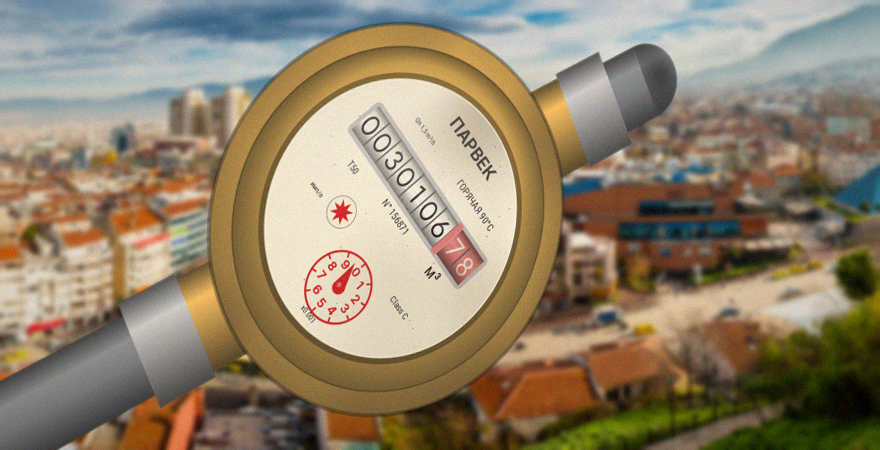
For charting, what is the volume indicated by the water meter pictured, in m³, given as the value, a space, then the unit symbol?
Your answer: 30106.779 m³
